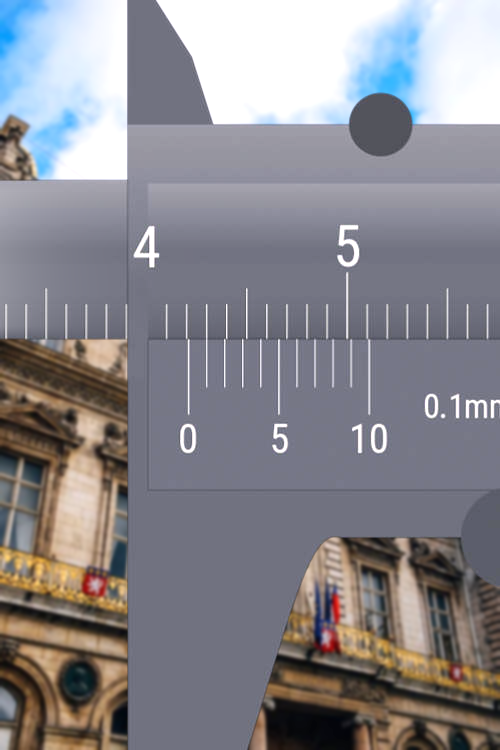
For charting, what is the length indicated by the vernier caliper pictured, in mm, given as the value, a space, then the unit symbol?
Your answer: 42.1 mm
